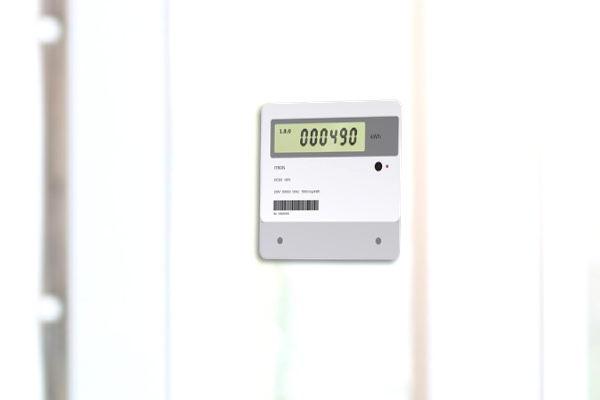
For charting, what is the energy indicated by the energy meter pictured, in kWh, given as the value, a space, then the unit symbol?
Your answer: 490 kWh
